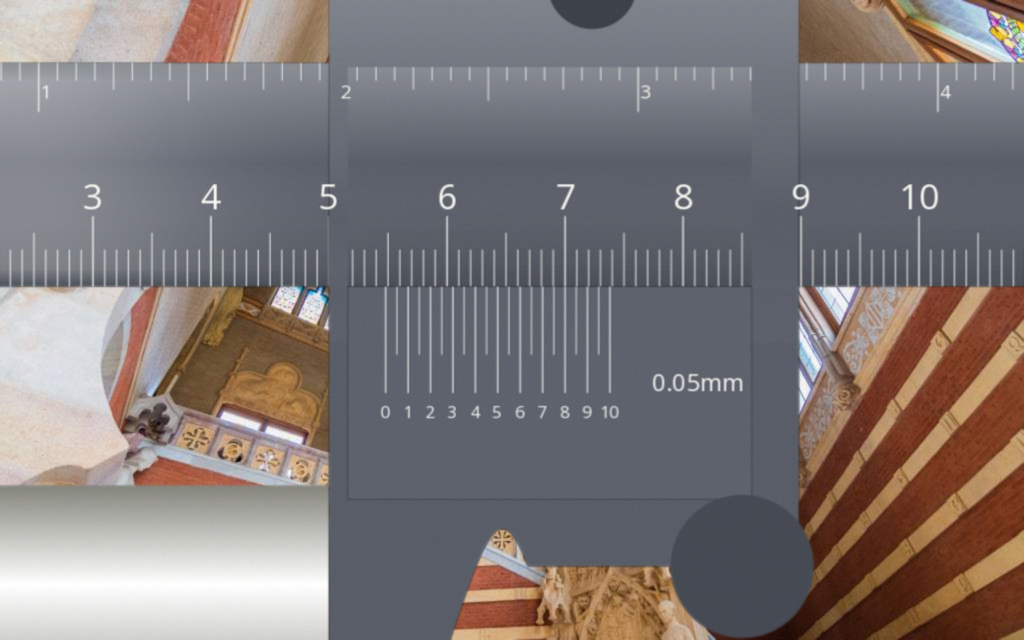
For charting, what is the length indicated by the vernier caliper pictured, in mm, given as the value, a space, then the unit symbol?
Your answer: 54.8 mm
